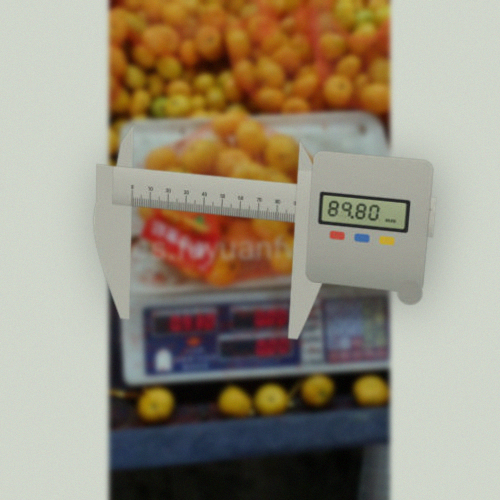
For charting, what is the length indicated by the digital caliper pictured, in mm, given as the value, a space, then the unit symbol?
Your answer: 89.80 mm
